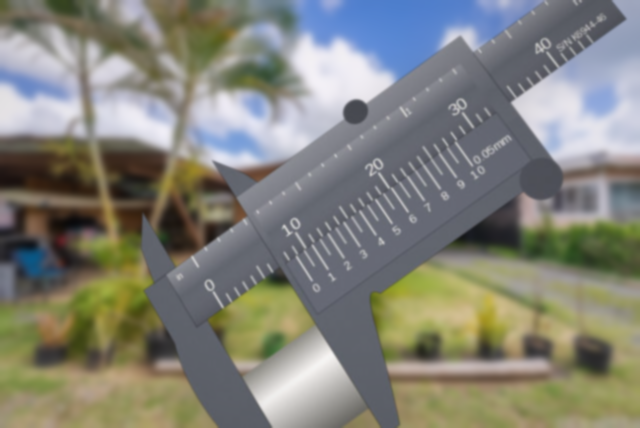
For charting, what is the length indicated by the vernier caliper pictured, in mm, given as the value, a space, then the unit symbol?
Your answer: 8.8 mm
